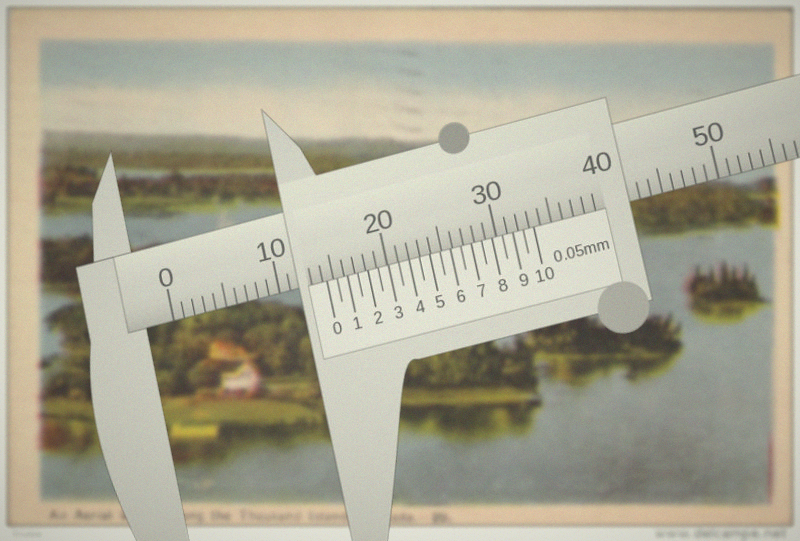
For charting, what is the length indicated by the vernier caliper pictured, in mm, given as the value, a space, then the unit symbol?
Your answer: 14.4 mm
